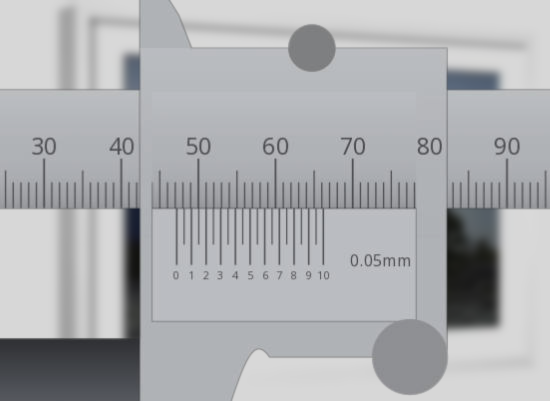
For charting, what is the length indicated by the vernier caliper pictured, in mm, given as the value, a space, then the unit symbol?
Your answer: 47.2 mm
